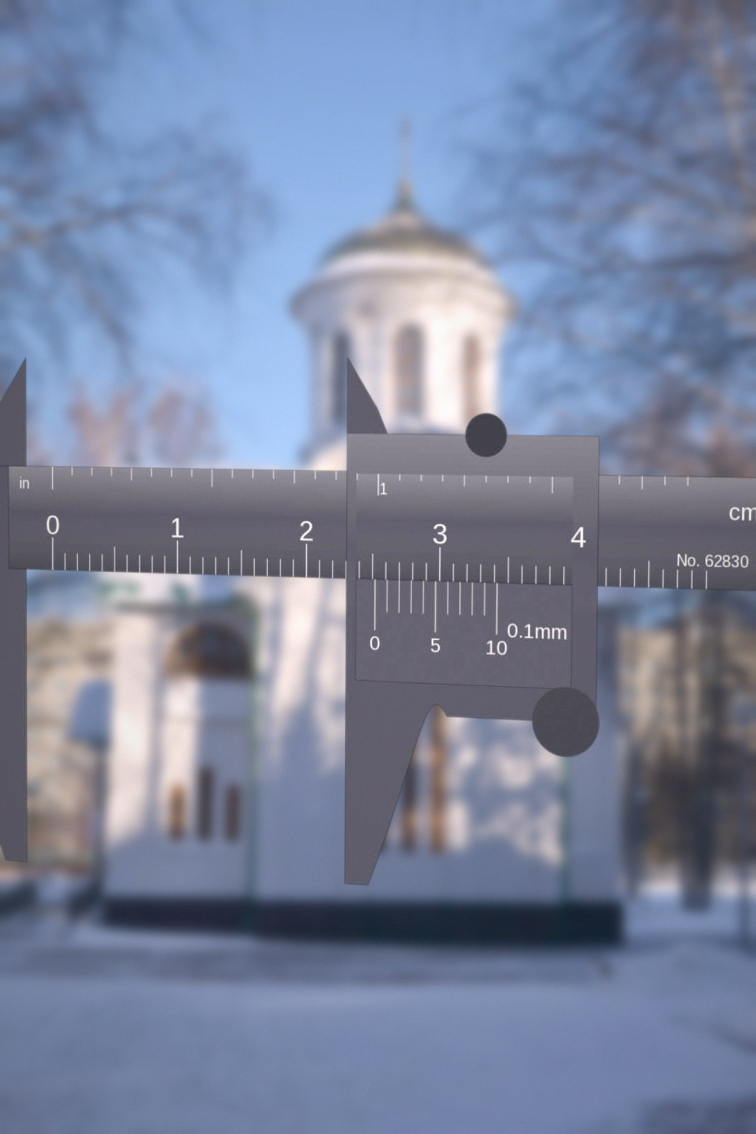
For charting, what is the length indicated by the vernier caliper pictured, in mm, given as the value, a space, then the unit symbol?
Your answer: 25.2 mm
